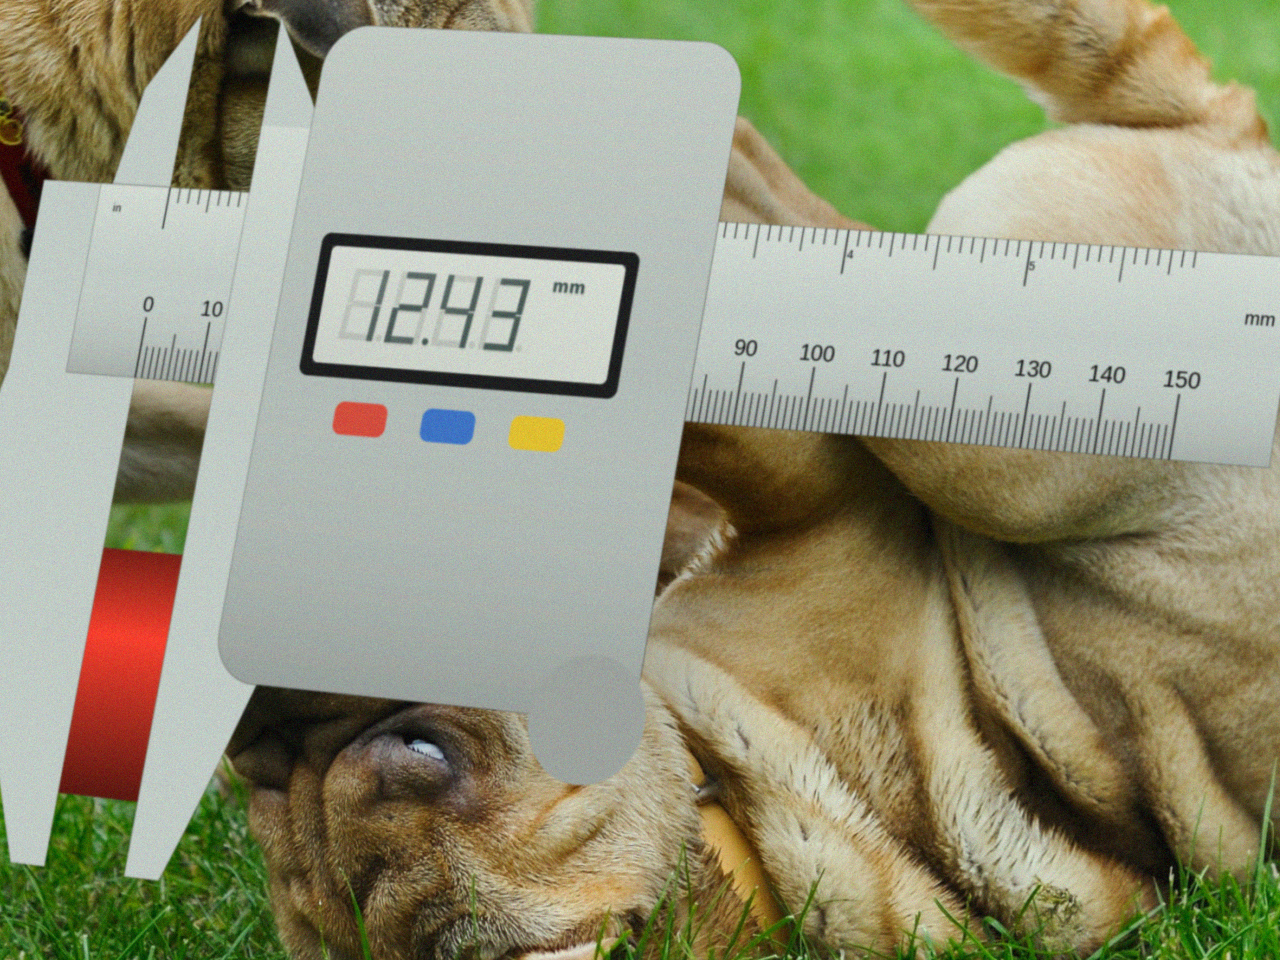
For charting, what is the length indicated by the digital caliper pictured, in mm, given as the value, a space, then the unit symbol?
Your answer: 12.43 mm
